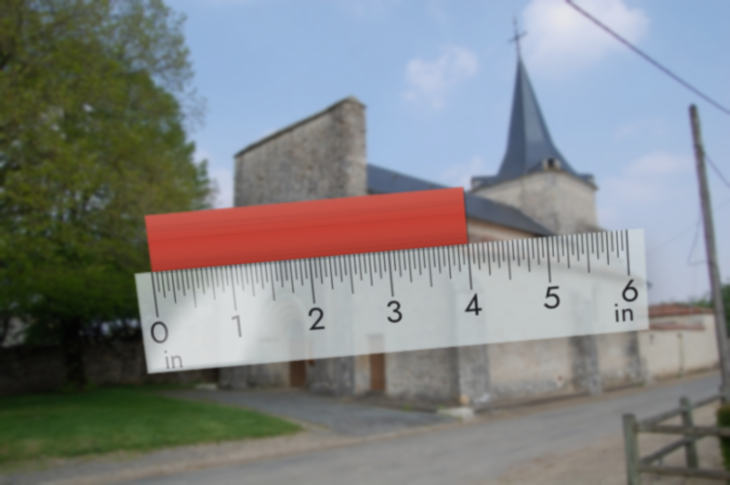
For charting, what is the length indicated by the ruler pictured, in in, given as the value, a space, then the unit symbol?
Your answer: 4 in
